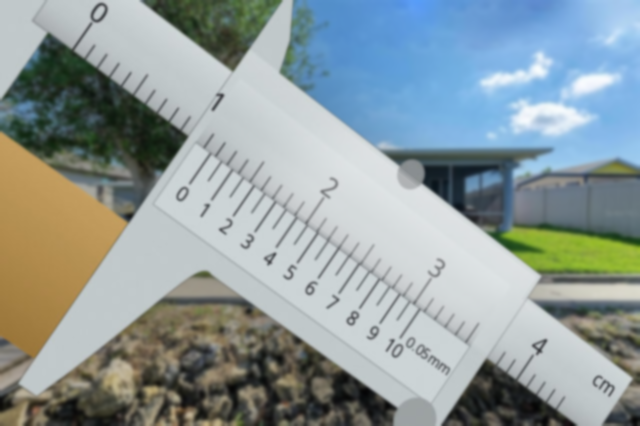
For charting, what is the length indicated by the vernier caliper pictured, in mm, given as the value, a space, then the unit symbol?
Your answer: 11.6 mm
